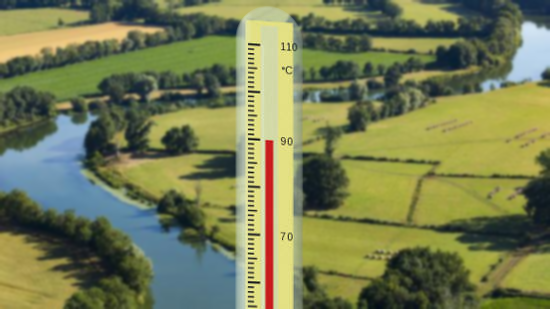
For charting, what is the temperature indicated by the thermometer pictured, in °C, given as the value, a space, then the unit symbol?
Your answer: 90 °C
